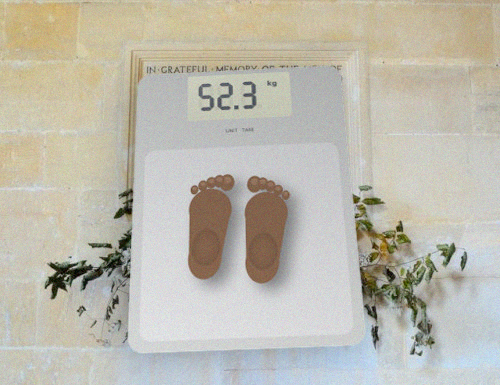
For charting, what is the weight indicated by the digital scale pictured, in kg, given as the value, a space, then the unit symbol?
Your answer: 52.3 kg
